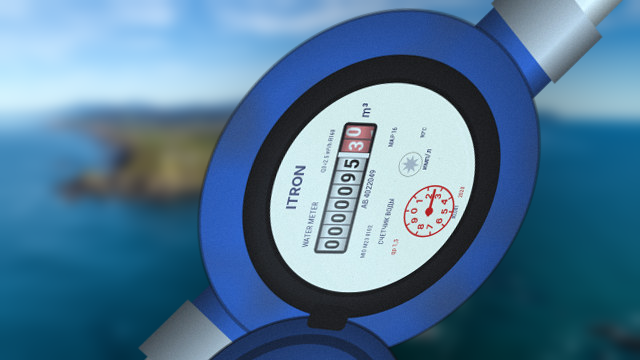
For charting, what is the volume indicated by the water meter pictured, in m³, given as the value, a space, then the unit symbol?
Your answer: 95.302 m³
